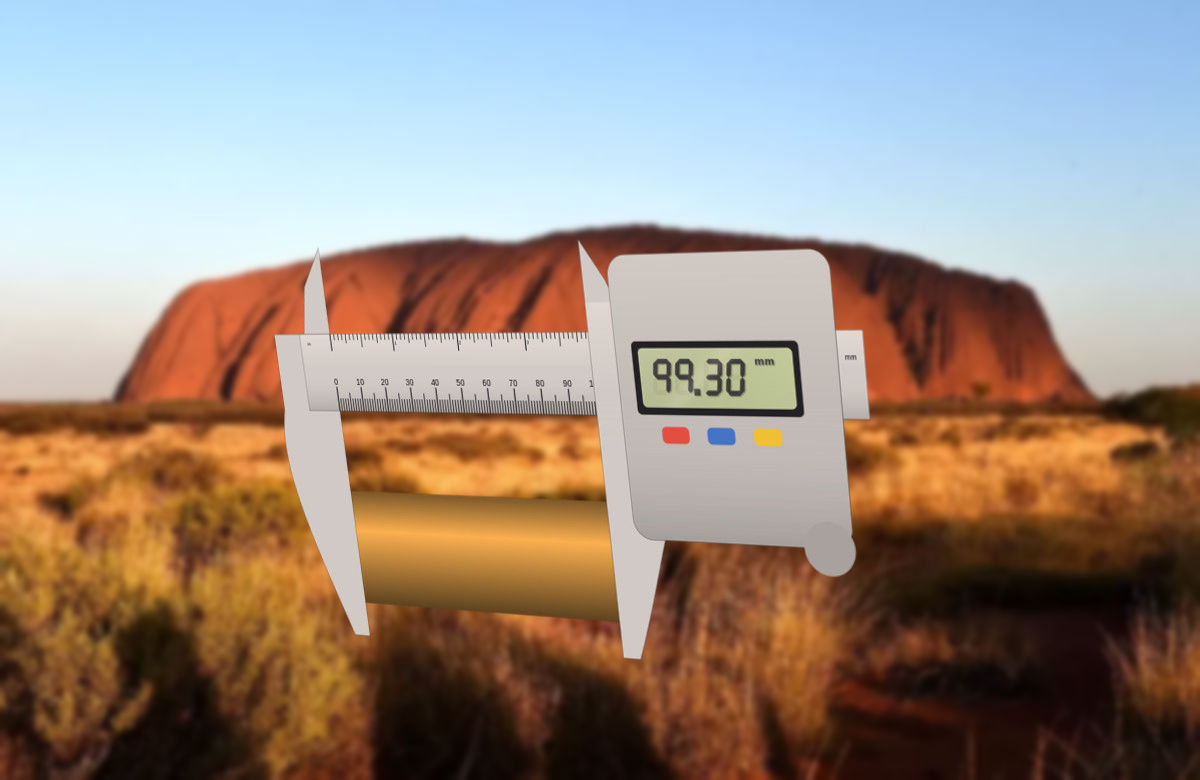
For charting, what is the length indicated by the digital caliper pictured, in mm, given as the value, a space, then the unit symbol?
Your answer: 99.30 mm
